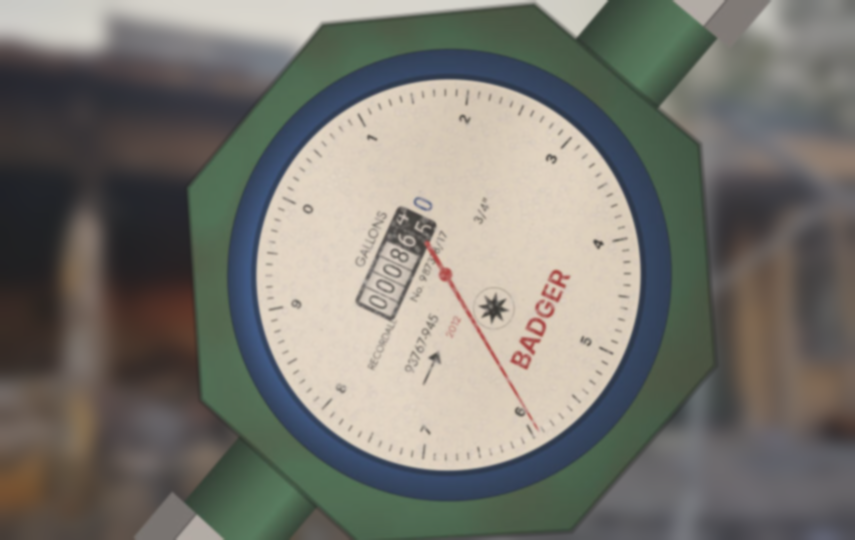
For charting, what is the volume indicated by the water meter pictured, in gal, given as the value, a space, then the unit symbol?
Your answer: 8645.9 gal
